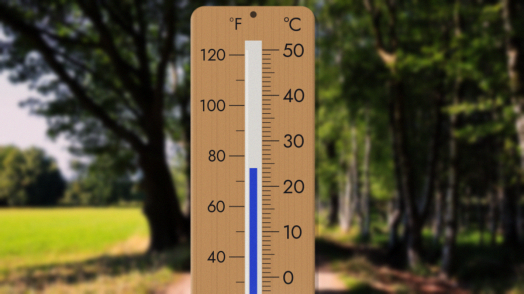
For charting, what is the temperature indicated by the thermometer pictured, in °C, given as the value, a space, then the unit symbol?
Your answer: 24 °C
